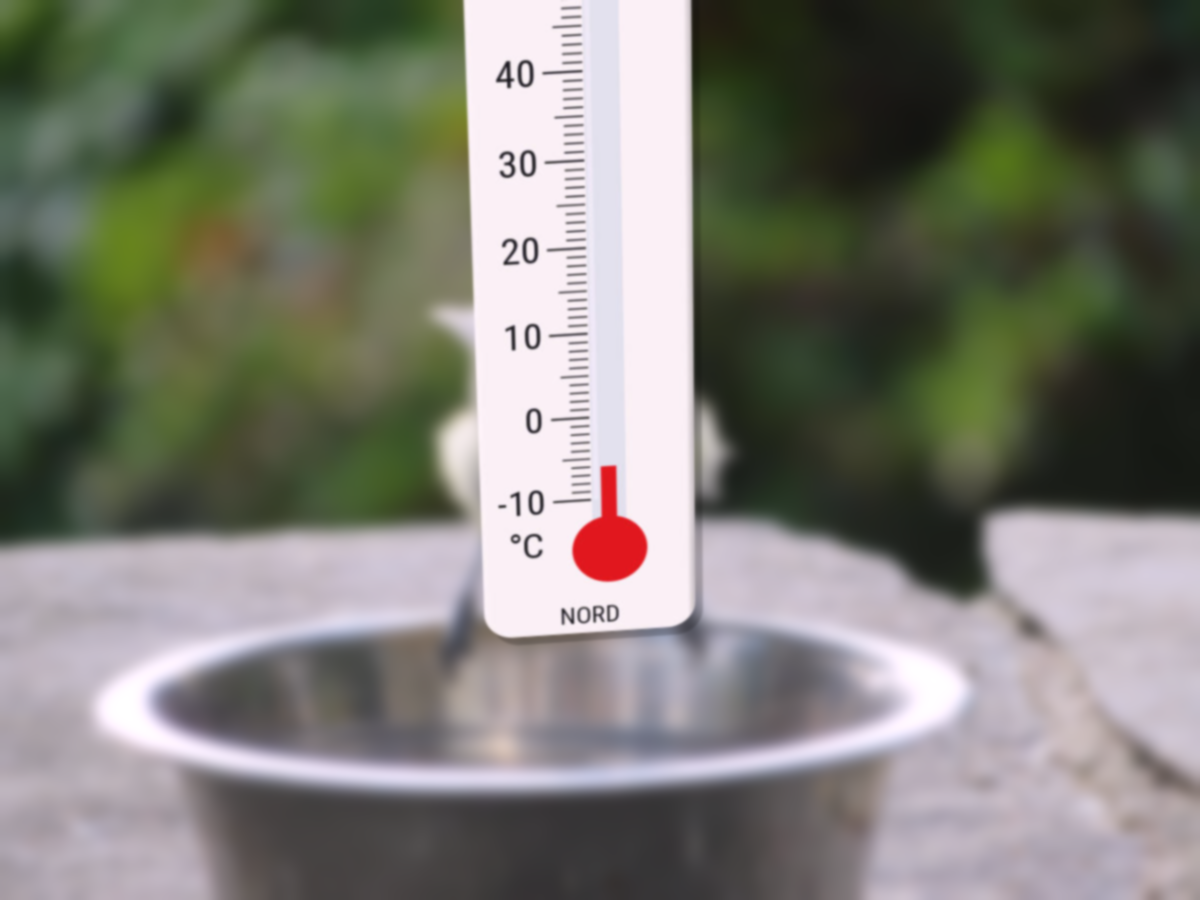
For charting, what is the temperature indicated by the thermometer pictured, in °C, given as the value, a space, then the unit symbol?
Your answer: -6 °C
